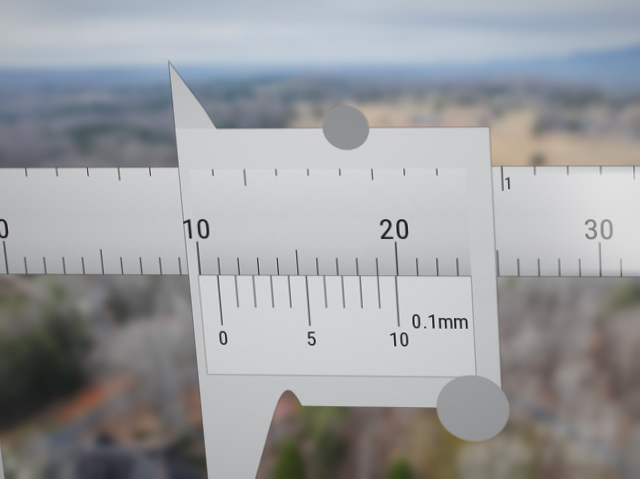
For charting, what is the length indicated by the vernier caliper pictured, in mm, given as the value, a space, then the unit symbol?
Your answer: 10.9 mm
